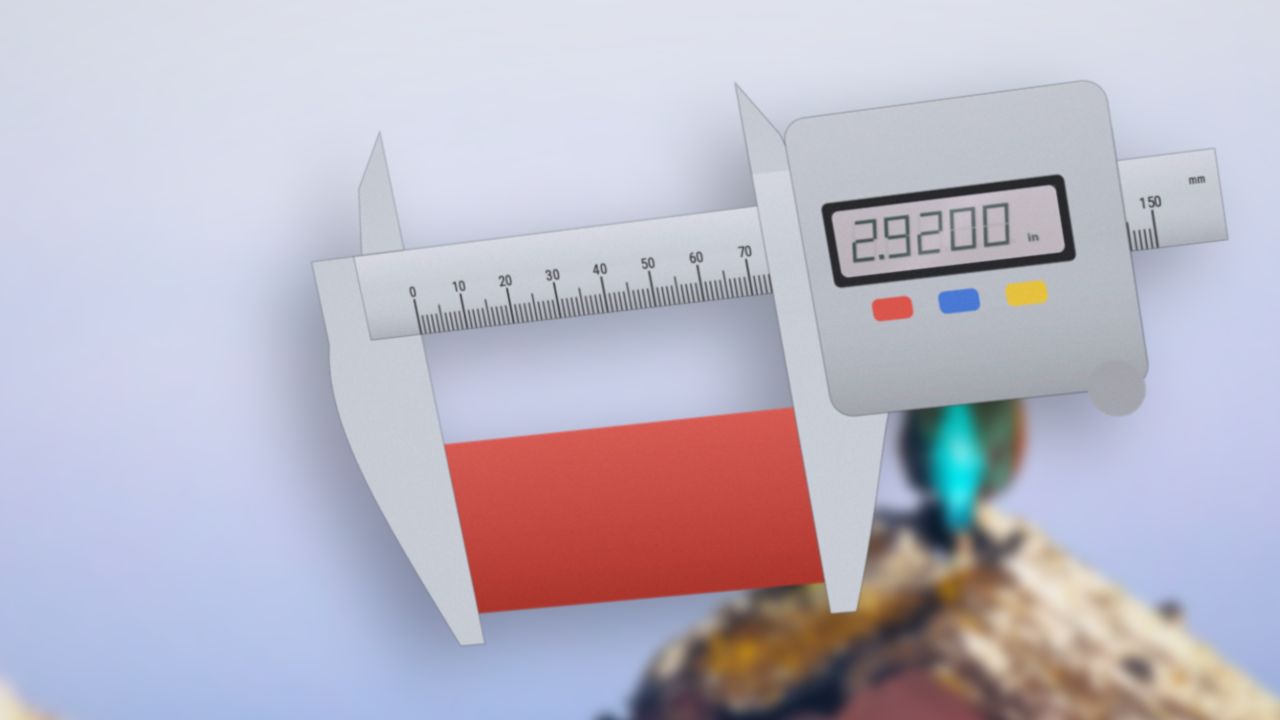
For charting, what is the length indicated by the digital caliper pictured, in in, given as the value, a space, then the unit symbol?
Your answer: 2.9200 in
